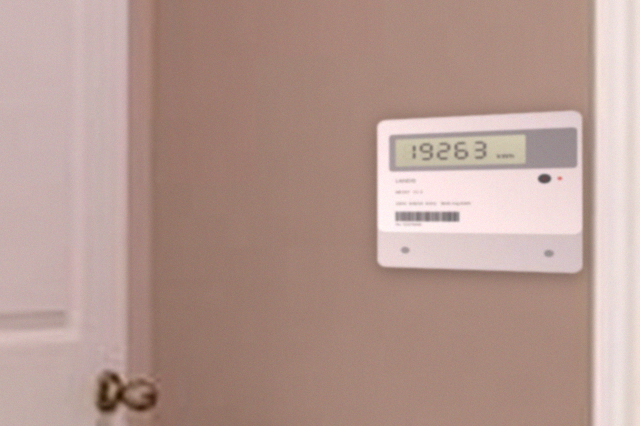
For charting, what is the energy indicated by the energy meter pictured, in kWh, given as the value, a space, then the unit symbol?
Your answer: 19263 kWh
